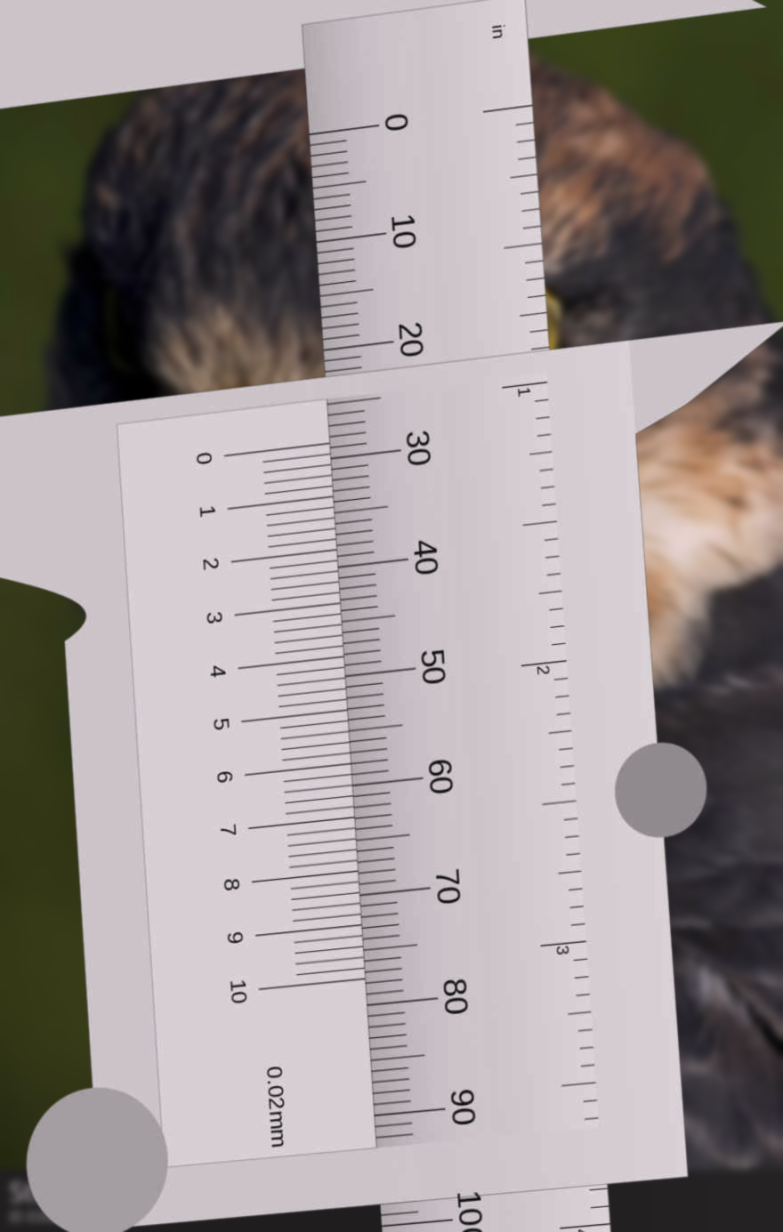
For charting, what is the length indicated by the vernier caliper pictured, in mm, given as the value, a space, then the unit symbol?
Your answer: 28.6 mm
